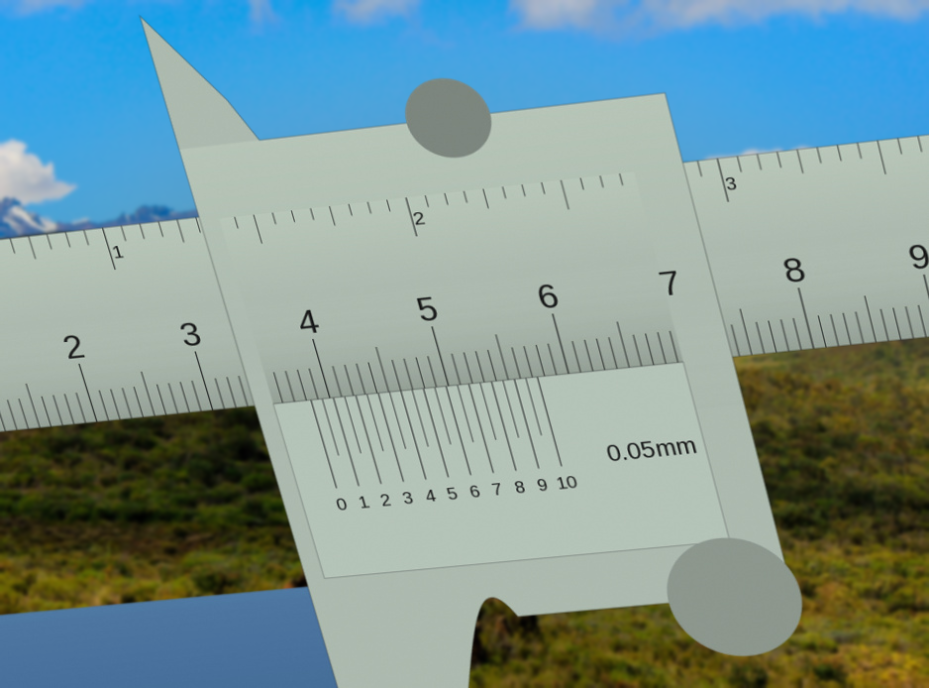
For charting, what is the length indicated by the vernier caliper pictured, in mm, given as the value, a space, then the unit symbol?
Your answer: 38.4 mm
